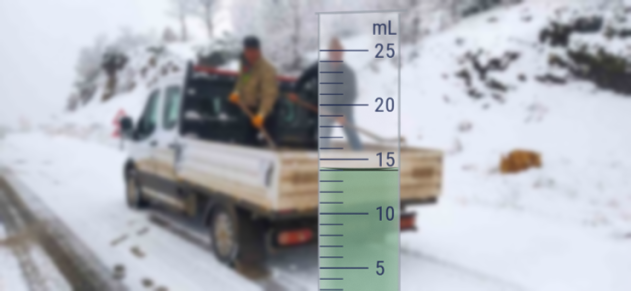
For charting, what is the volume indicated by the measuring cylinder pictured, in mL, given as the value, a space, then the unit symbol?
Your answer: 14 mL
